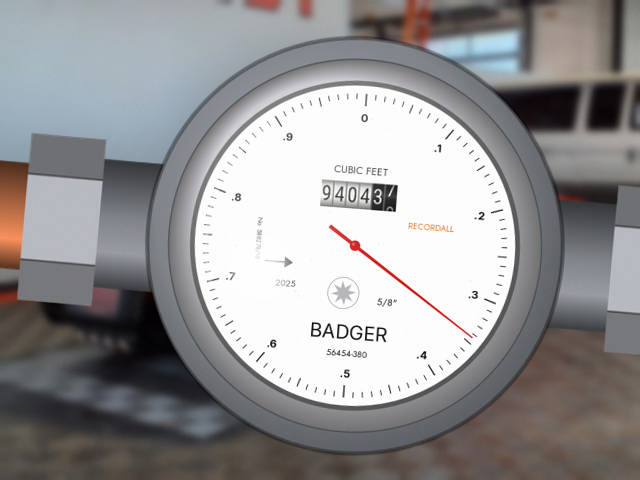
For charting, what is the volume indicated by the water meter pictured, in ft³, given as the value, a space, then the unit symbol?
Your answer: 940437.34 ft³
